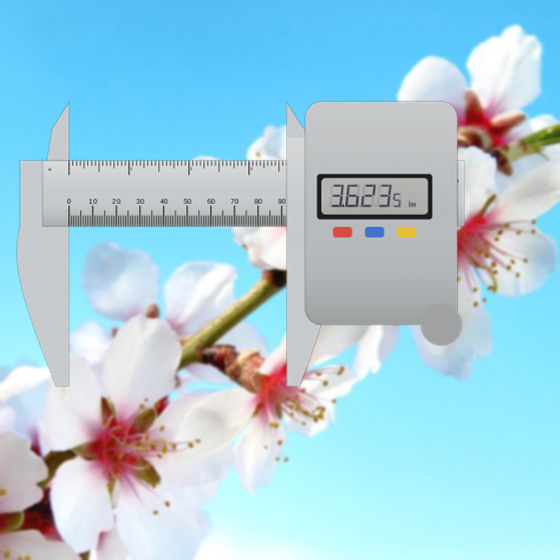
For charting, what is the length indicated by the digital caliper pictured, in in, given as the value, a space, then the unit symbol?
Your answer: 3.6235 in
